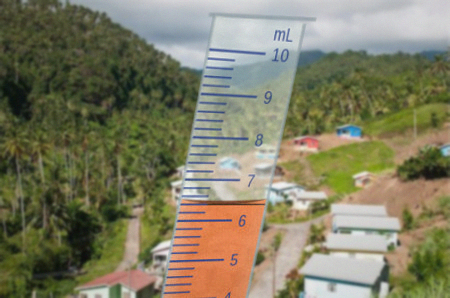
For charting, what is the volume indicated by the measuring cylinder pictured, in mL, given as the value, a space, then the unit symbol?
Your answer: 6.4 mL
